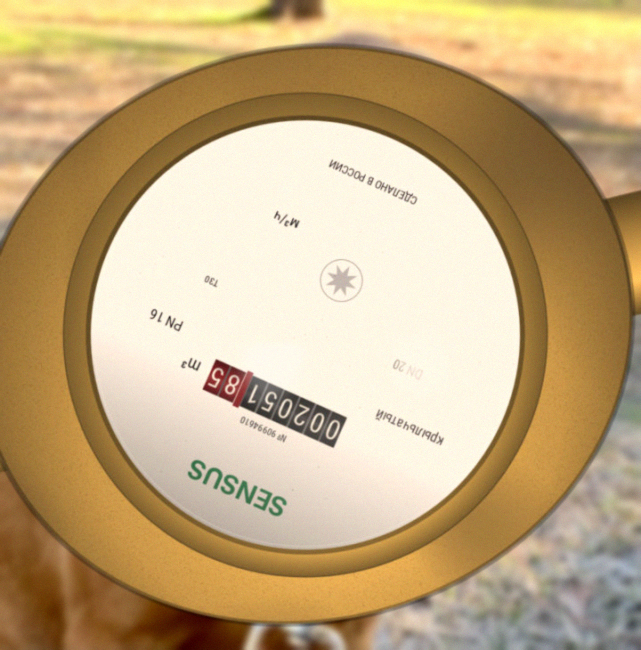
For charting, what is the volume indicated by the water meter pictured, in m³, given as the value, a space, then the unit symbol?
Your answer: 2051.85 m³
